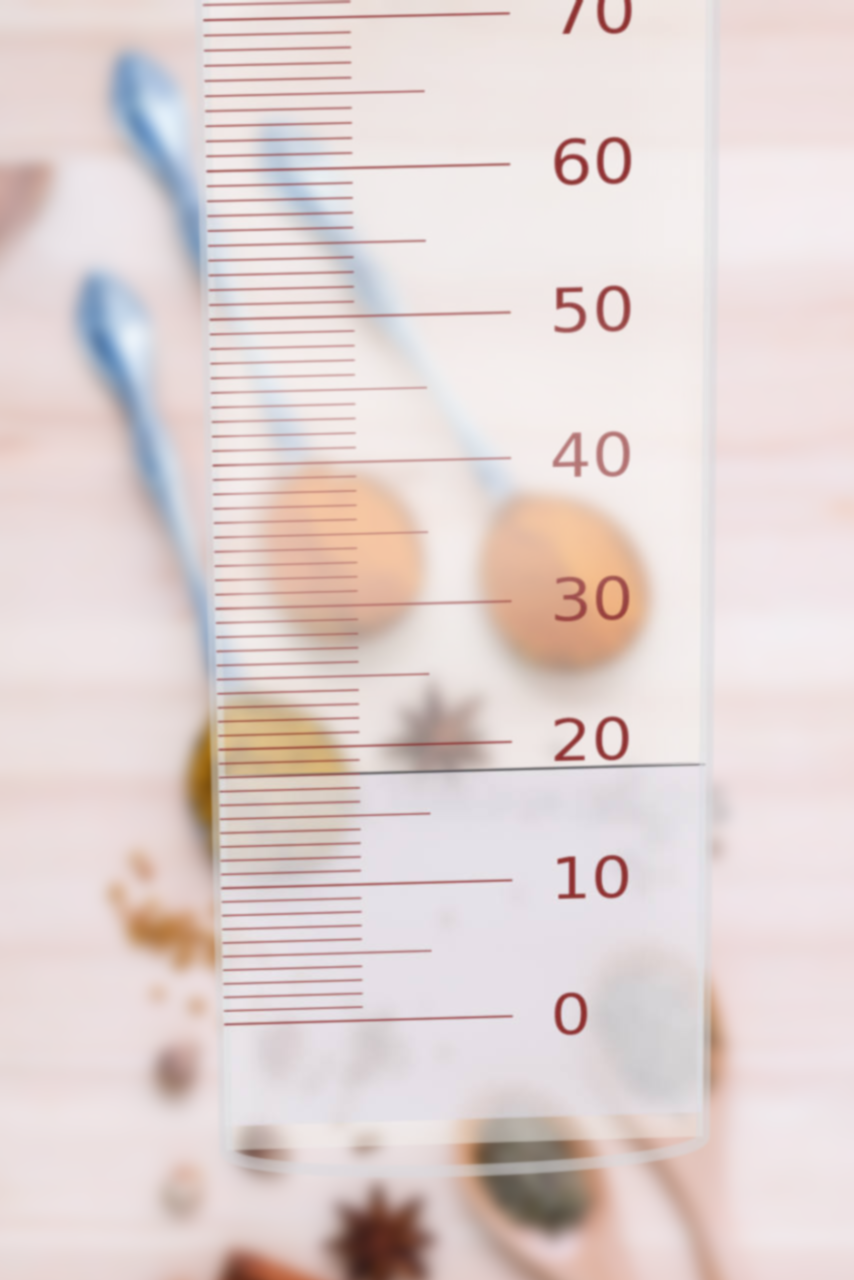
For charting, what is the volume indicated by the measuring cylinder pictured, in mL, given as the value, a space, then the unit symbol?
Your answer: 18 mL
